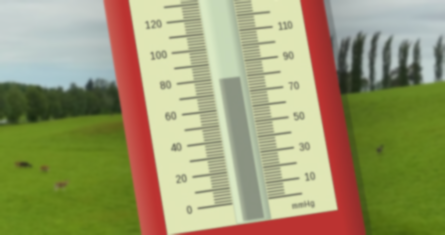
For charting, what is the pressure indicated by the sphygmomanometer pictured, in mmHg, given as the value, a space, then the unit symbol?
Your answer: 80 mmHg
